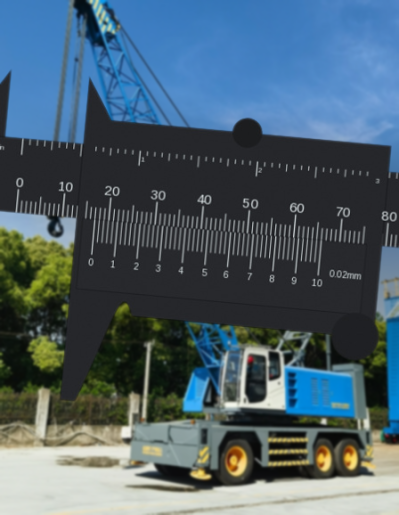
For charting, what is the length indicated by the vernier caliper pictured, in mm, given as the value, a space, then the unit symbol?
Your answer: 17.0 mm
